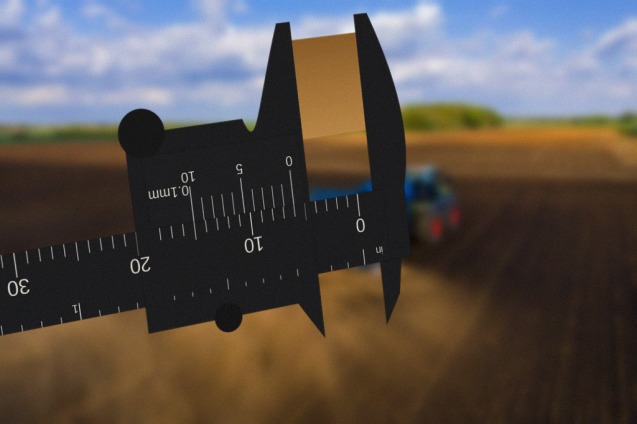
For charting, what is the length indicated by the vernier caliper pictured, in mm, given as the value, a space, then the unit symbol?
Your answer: 6.0 mm
